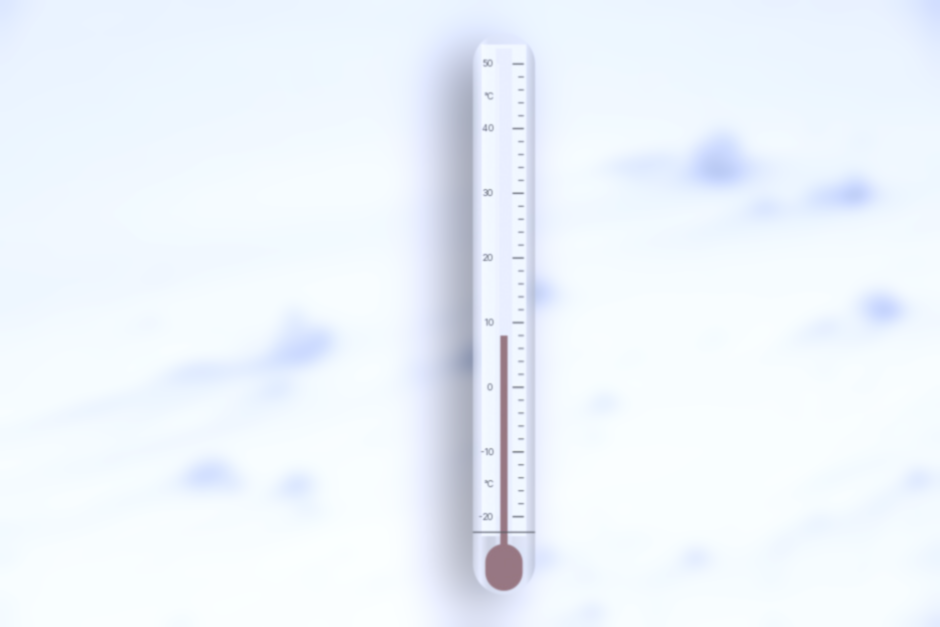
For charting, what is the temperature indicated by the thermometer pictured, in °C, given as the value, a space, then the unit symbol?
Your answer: 8 °C
